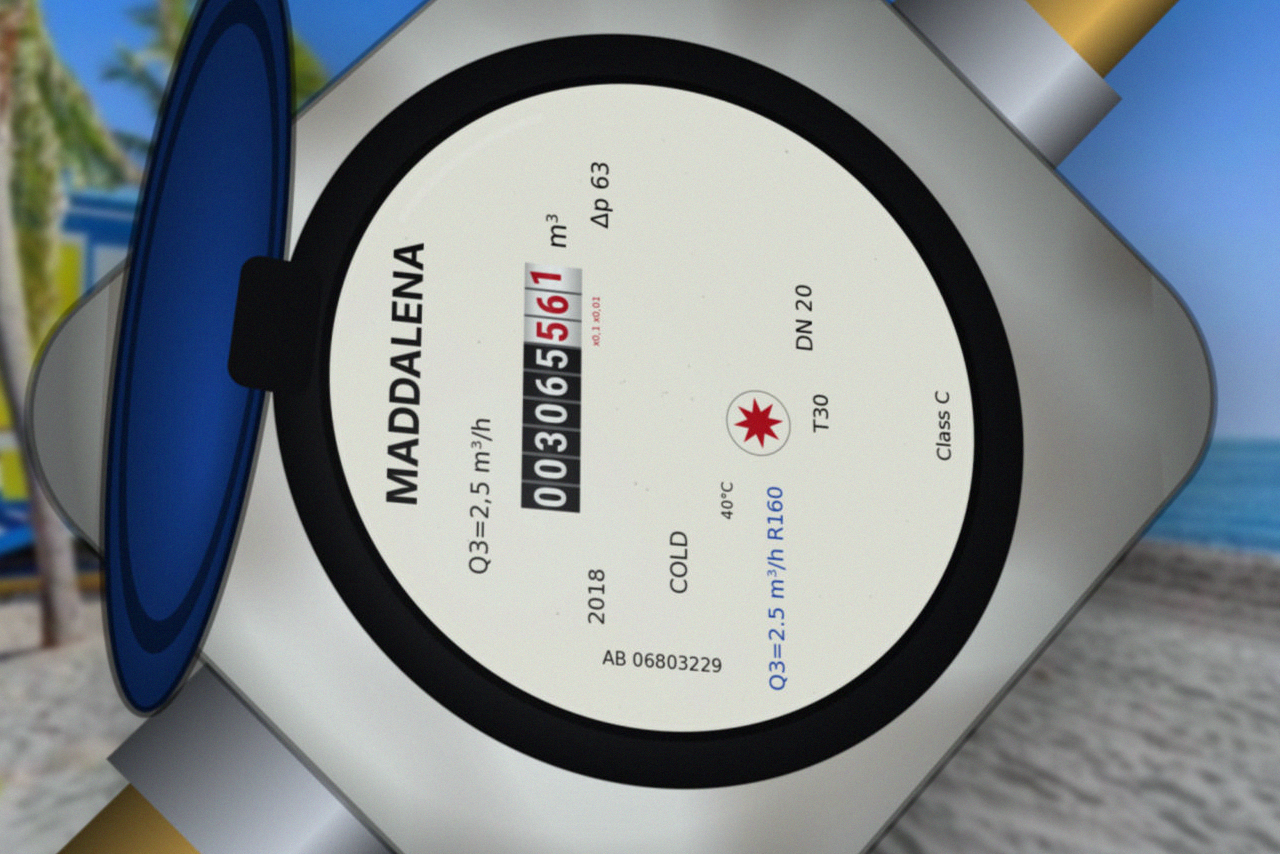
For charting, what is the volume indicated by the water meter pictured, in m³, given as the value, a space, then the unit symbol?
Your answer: 3065.561 m³
